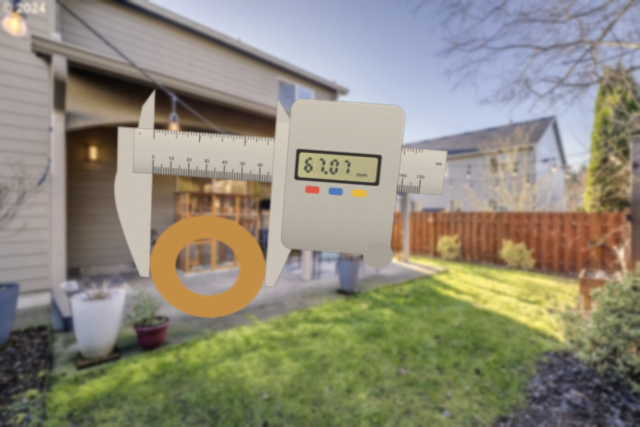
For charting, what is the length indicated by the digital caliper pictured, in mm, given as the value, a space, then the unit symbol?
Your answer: 67.07 mm
